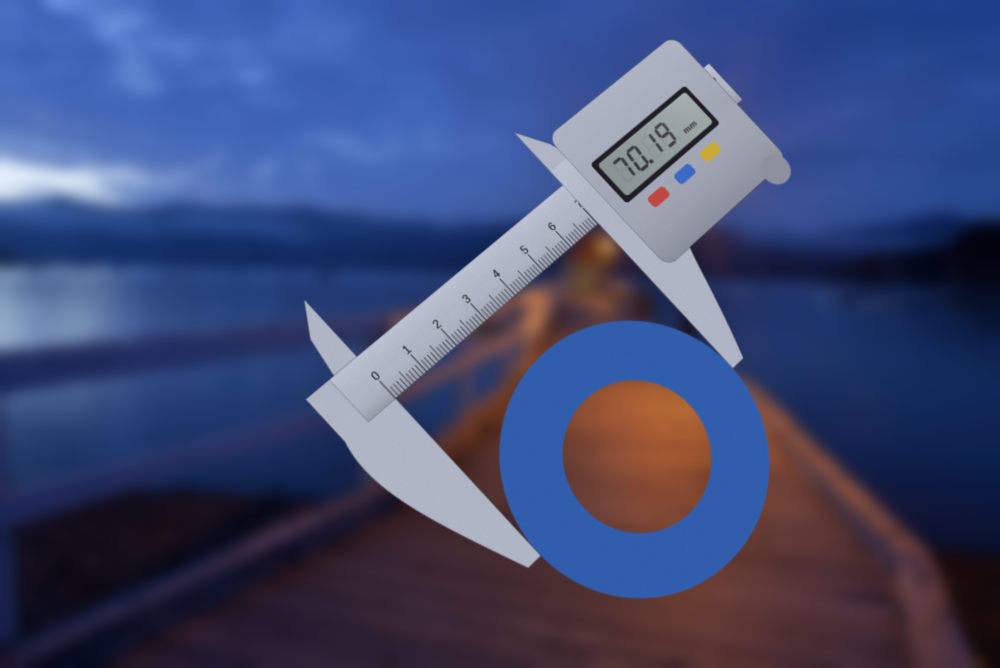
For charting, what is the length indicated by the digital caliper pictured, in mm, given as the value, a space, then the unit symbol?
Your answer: 70.19 mm
